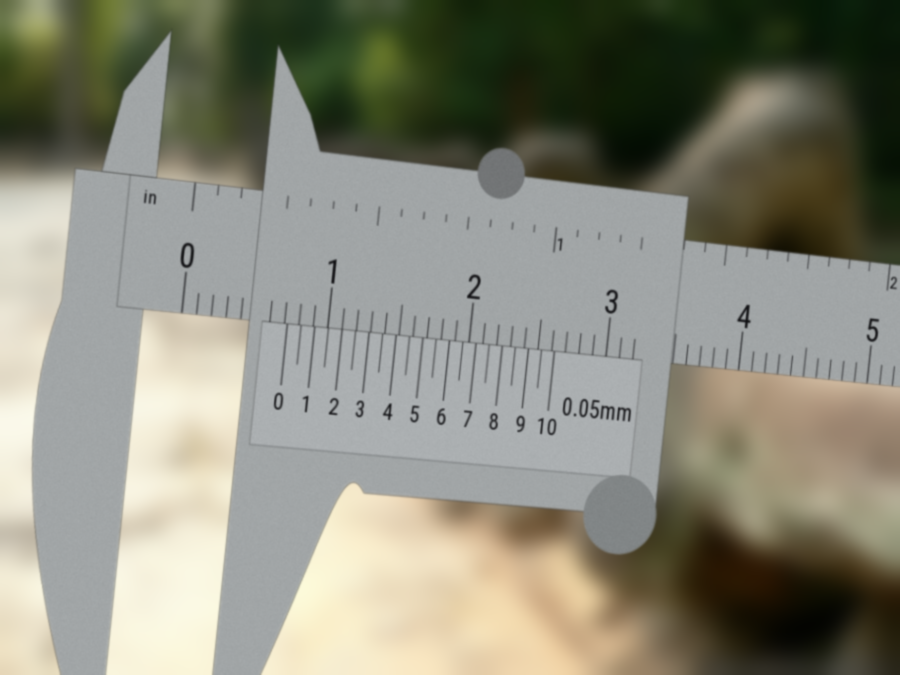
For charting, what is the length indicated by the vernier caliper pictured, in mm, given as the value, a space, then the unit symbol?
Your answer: 7.2 mm
